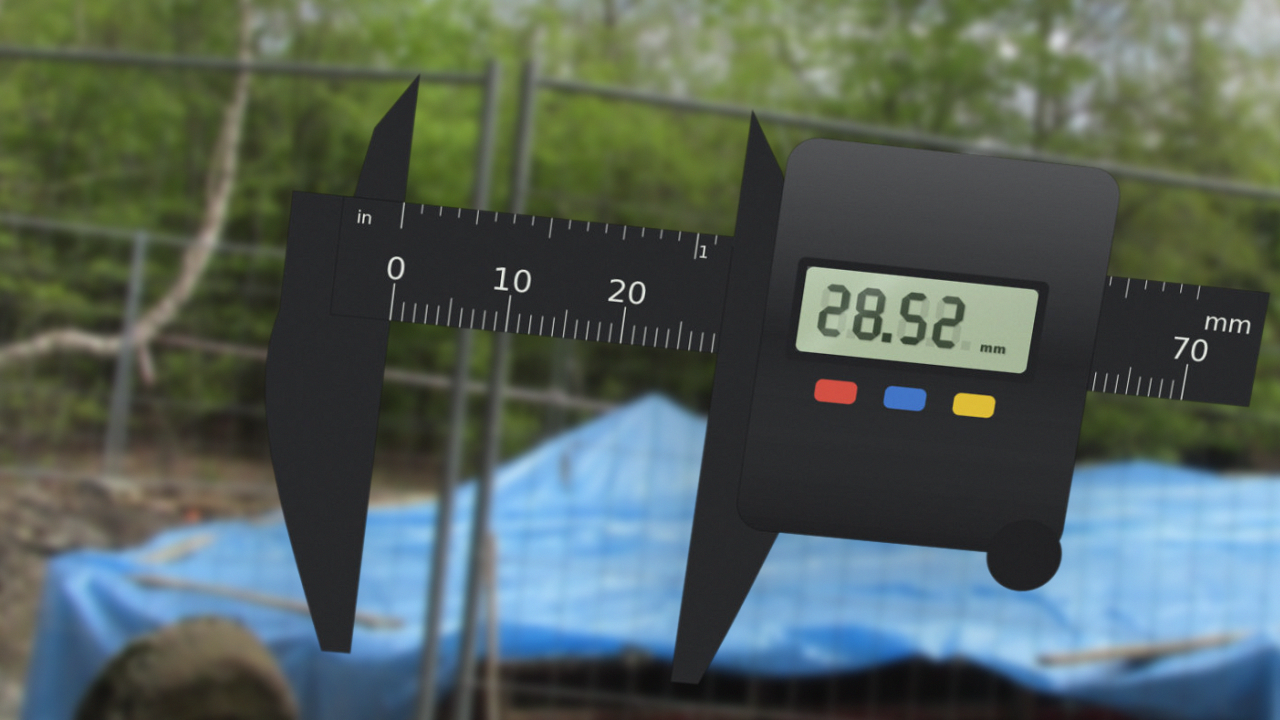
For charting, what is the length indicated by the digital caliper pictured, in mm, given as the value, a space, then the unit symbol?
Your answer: 28.52 mm
